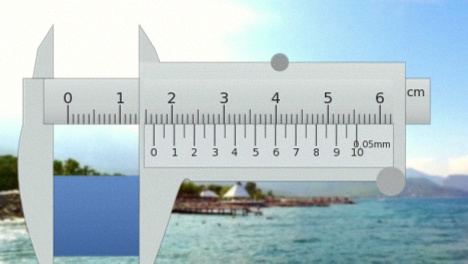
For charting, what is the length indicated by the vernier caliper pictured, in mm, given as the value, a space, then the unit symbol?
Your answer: 16.5 mm
